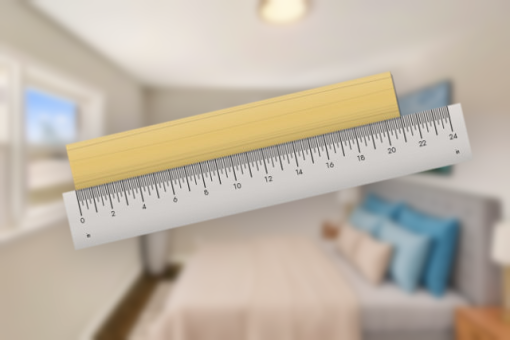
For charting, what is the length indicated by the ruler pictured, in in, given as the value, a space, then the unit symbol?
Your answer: 21 in
